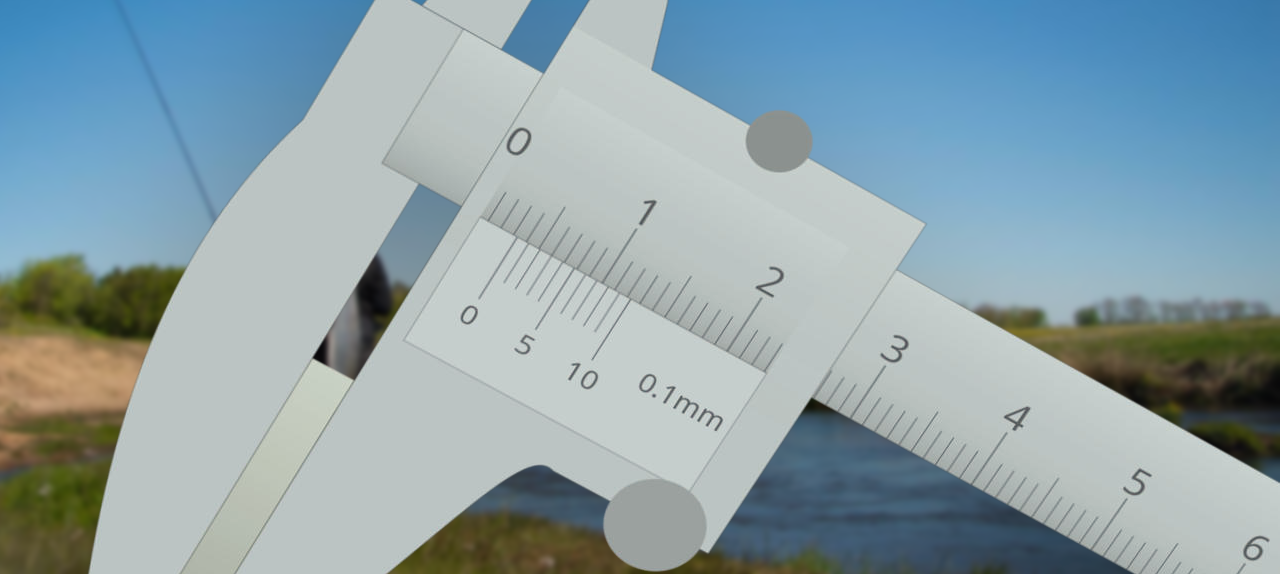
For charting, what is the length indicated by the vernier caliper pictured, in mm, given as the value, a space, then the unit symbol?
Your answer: 3.3 mm
